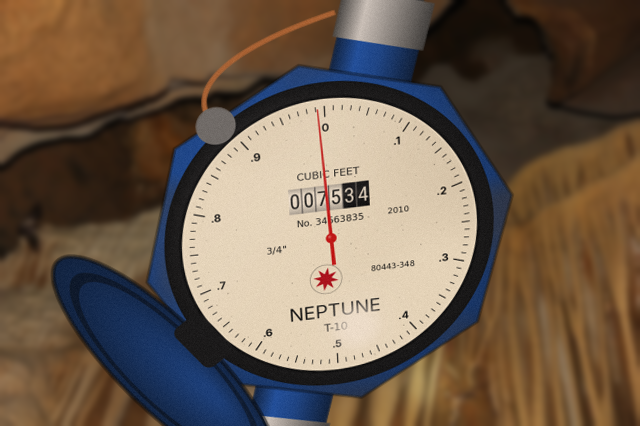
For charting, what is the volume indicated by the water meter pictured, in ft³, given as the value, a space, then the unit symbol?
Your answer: 7533.99 ft³
